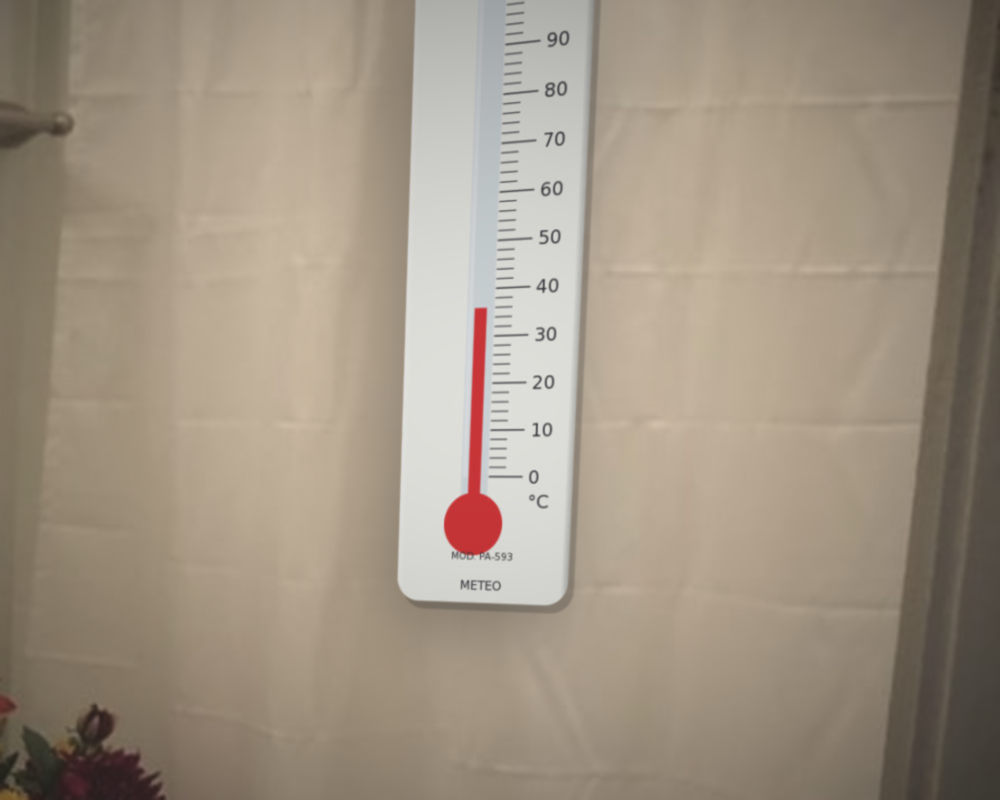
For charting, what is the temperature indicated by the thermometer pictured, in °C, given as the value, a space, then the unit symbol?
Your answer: 36 °C
